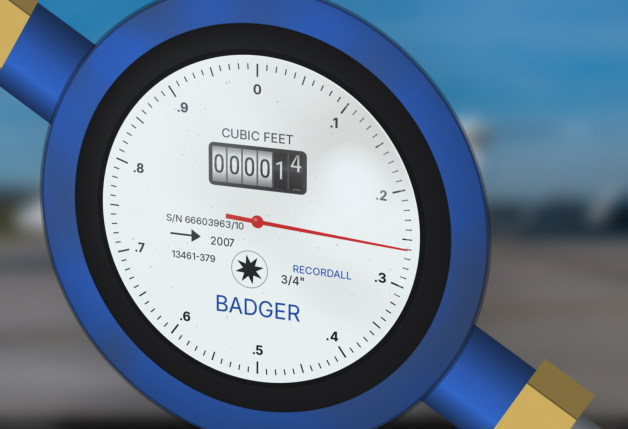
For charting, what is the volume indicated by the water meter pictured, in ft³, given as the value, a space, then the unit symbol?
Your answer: 14.26 ft³
